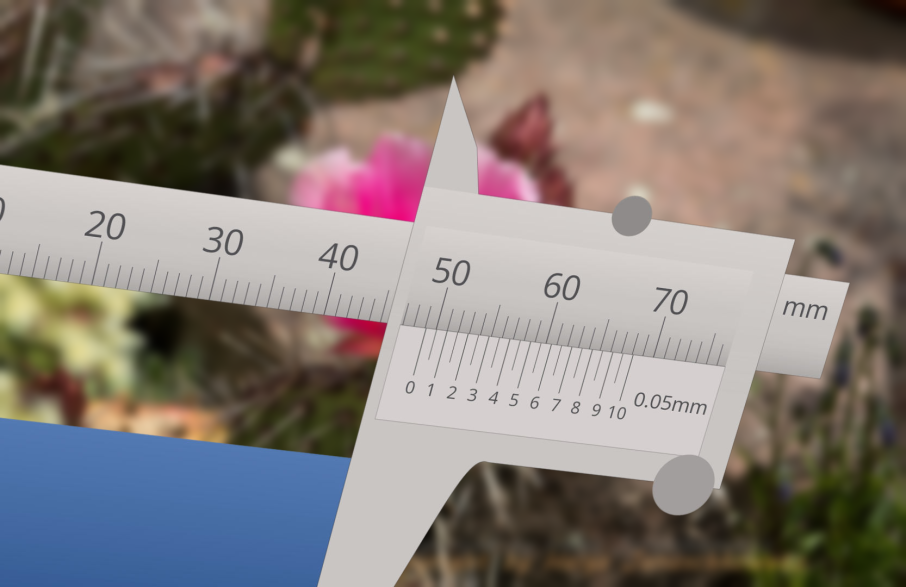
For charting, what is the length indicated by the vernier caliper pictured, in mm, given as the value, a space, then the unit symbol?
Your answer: 49.1 mm
